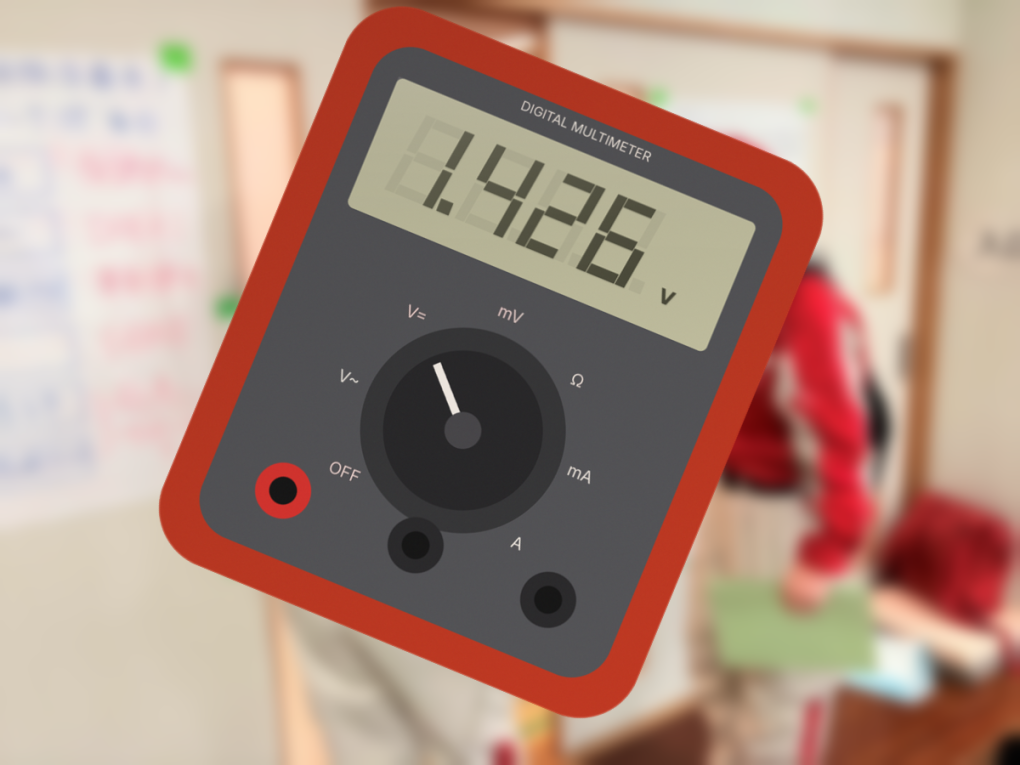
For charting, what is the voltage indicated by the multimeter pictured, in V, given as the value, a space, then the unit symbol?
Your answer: 1.426 V
